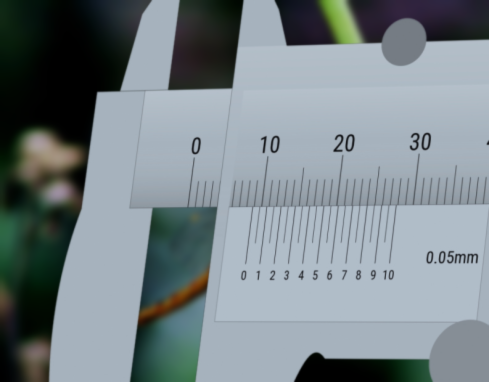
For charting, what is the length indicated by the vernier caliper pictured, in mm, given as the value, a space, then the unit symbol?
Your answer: 8.8 mm
